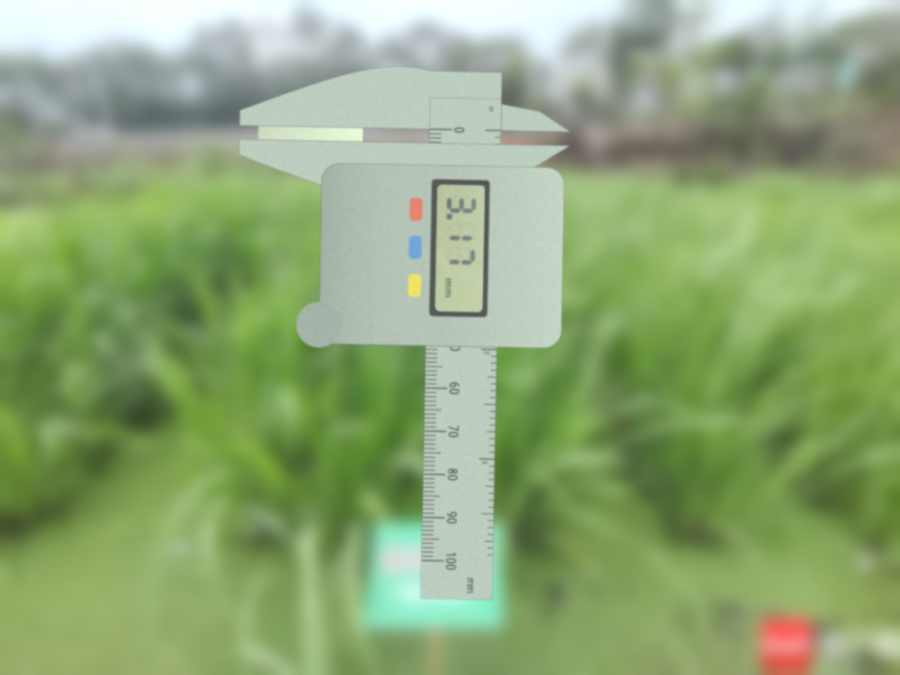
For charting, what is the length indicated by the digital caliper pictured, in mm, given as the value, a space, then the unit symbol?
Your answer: 3.17 mm
